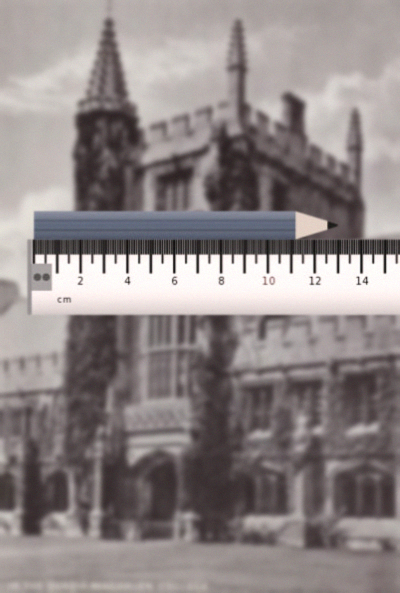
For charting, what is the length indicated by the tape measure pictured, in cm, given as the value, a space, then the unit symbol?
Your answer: 13 cm
